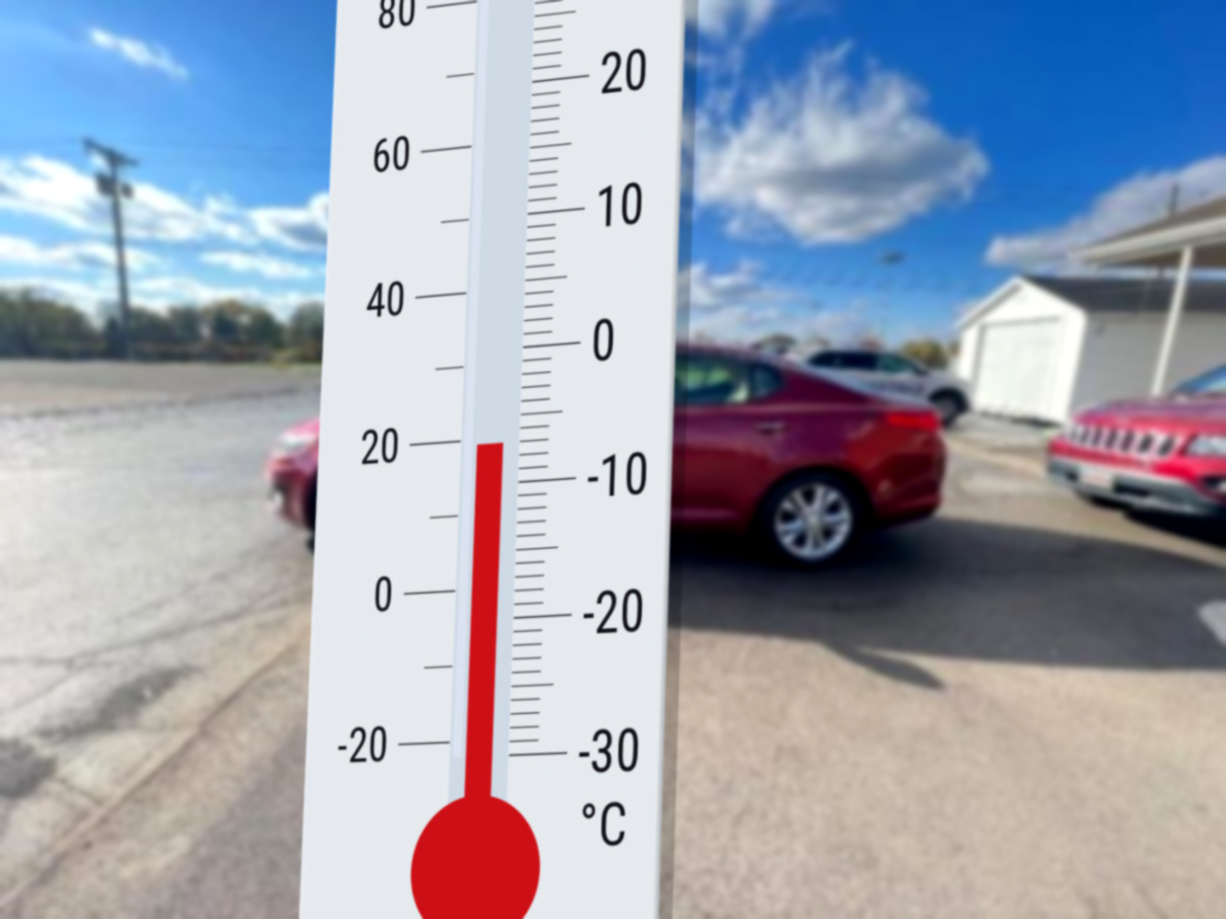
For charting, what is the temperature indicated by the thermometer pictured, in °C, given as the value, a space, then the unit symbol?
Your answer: -7 °C
